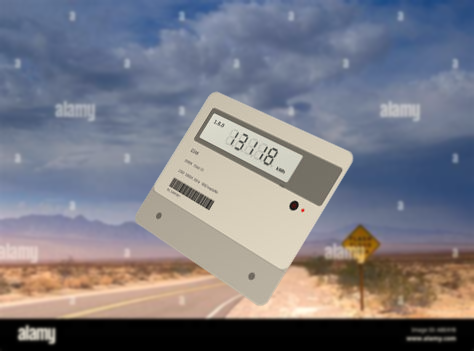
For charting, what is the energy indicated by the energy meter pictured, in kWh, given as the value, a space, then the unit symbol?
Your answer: 13118 kWh
